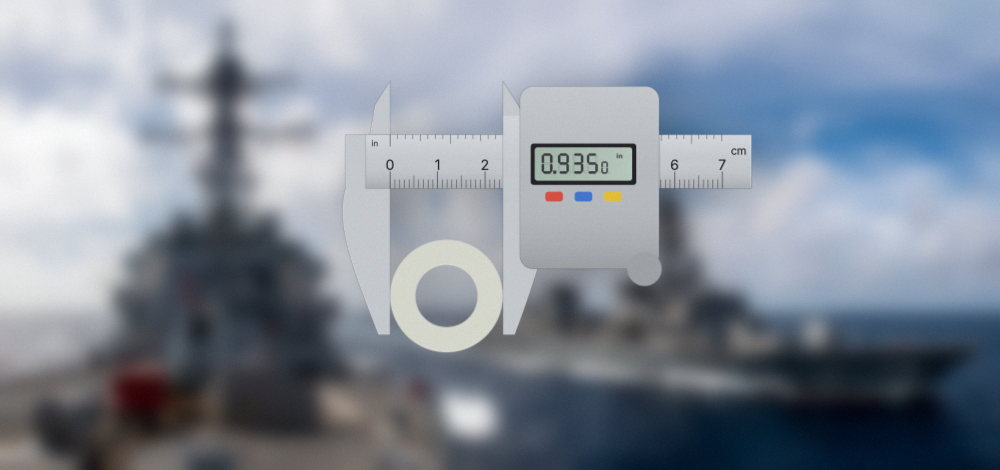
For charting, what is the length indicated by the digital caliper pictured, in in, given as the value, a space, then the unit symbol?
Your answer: 0.9350 in
